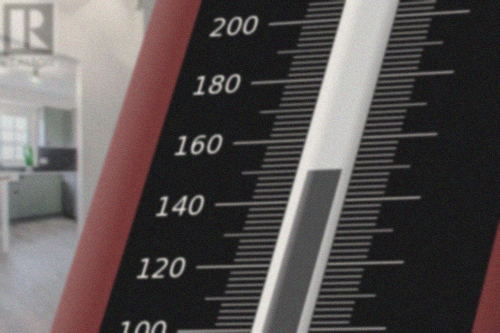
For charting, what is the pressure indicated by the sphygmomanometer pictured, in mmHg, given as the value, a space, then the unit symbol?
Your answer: 150 mmHg
